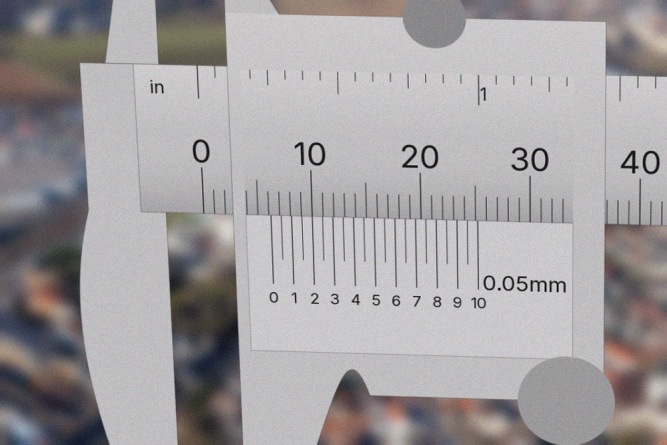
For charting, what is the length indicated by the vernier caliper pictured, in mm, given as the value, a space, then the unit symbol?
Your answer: 6.2 mm
